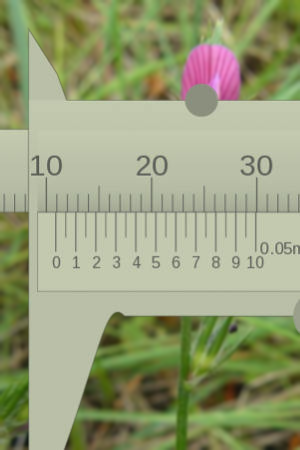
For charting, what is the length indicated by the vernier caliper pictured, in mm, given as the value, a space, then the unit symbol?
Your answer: 10.9 mm
